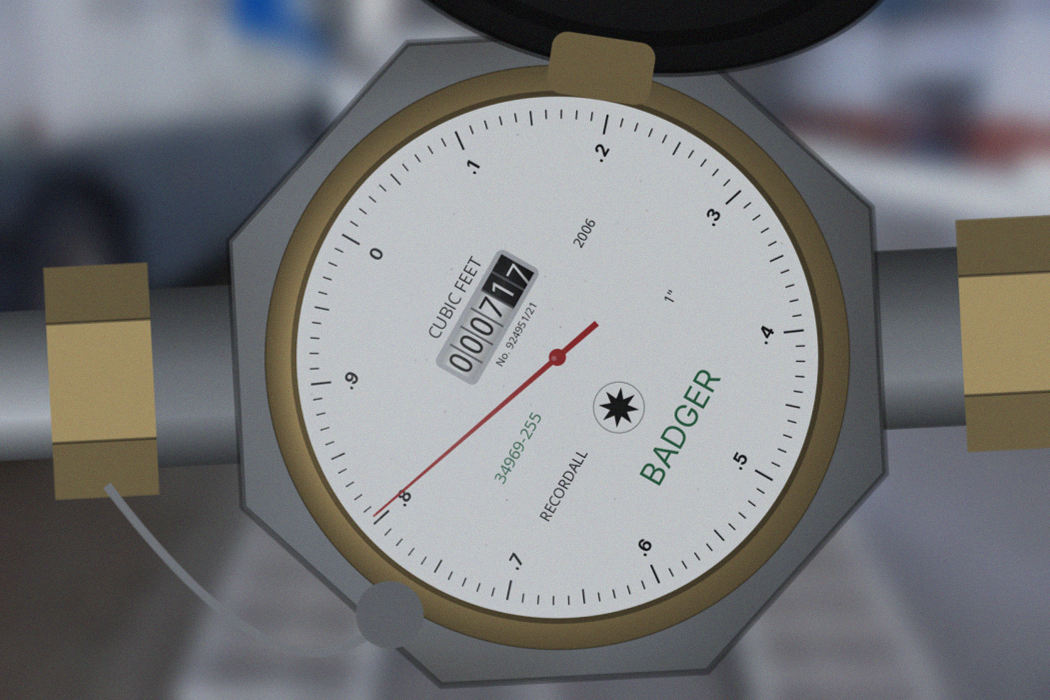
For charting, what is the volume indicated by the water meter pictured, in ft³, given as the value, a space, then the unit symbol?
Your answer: 716.80 ft³
